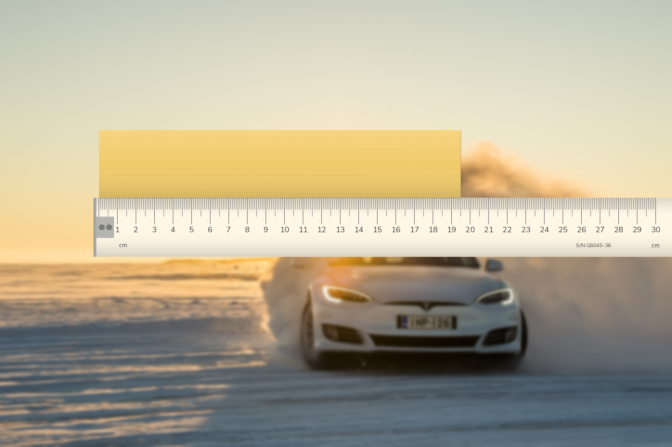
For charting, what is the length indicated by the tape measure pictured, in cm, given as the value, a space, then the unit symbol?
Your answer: 19.5 cm
